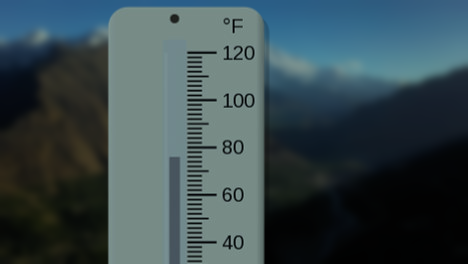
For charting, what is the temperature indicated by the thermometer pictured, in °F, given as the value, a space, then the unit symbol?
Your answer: 76 °F
